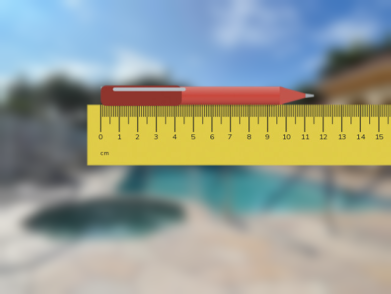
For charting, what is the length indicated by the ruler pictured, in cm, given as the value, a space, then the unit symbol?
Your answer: 11.5 cm
